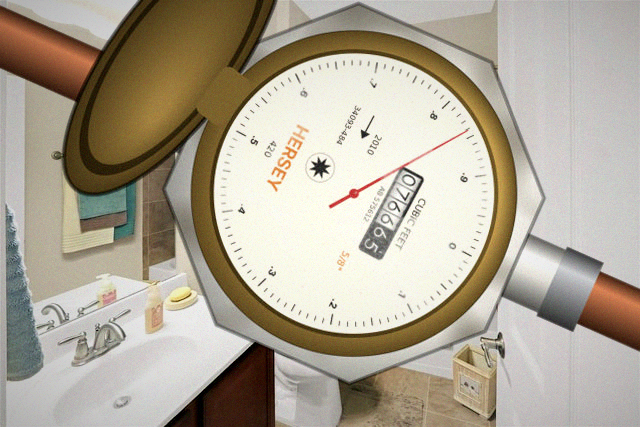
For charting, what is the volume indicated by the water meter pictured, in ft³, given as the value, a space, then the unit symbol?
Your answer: 76664.84 ft³
